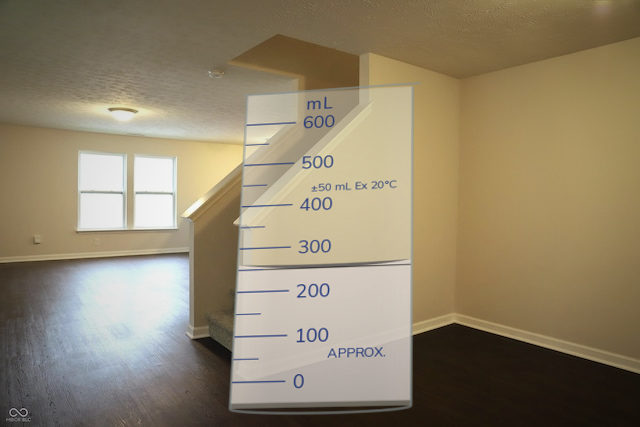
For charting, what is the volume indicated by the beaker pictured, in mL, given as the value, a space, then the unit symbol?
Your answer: 250 mL
